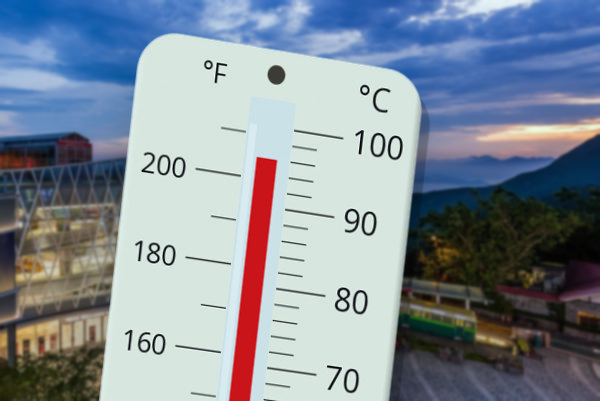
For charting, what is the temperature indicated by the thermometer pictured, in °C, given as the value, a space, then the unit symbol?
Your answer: 96 °C
